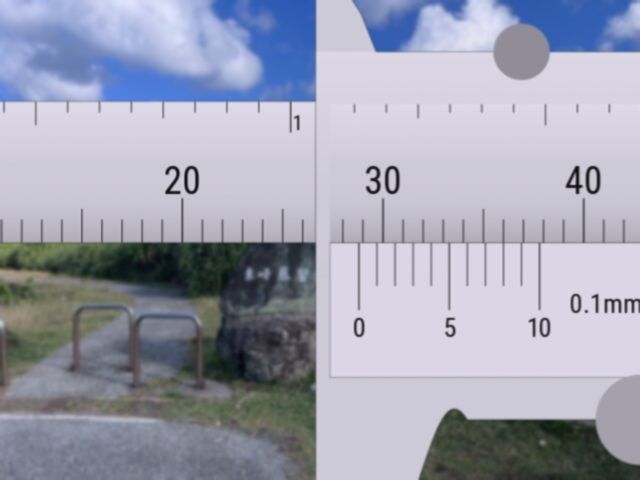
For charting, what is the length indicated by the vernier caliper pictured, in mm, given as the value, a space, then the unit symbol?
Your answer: 28.8 mm
